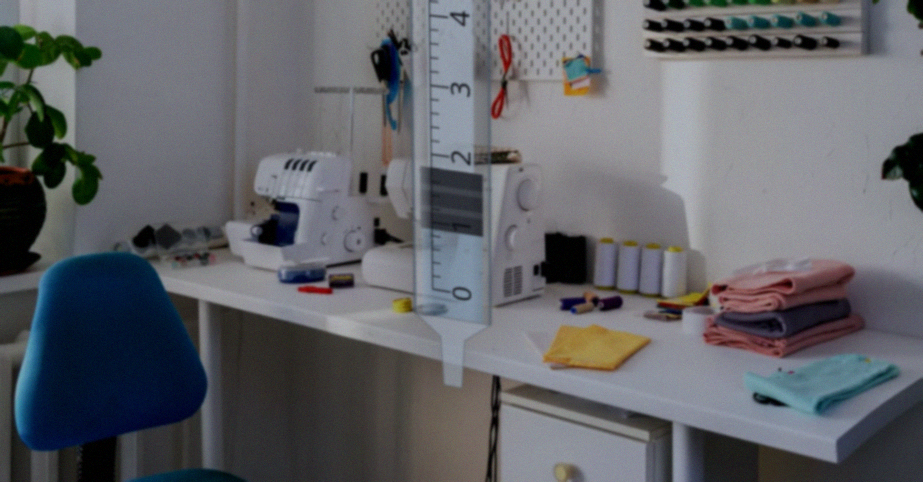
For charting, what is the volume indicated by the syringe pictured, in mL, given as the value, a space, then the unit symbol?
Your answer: 0.9 mL
